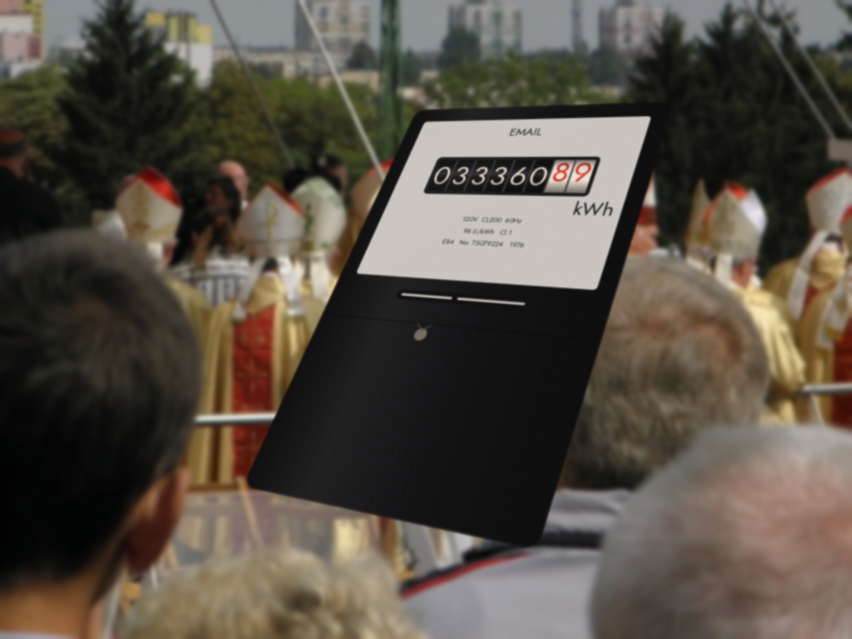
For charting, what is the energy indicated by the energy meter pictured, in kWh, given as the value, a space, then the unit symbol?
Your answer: 33360.89 kWh
